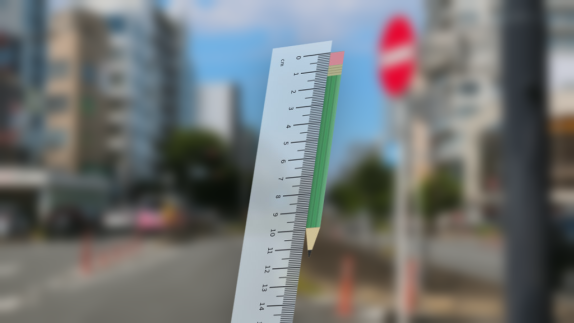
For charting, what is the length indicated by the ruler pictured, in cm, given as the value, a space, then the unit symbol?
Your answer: 11.5 cm
